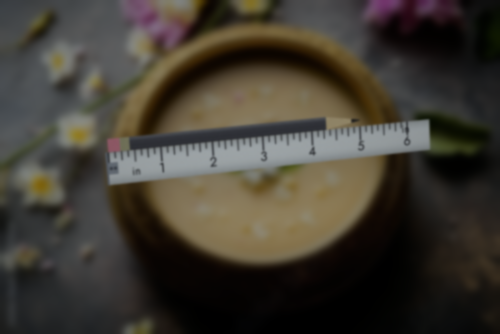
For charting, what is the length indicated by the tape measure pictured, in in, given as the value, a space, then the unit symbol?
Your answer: 5 in
